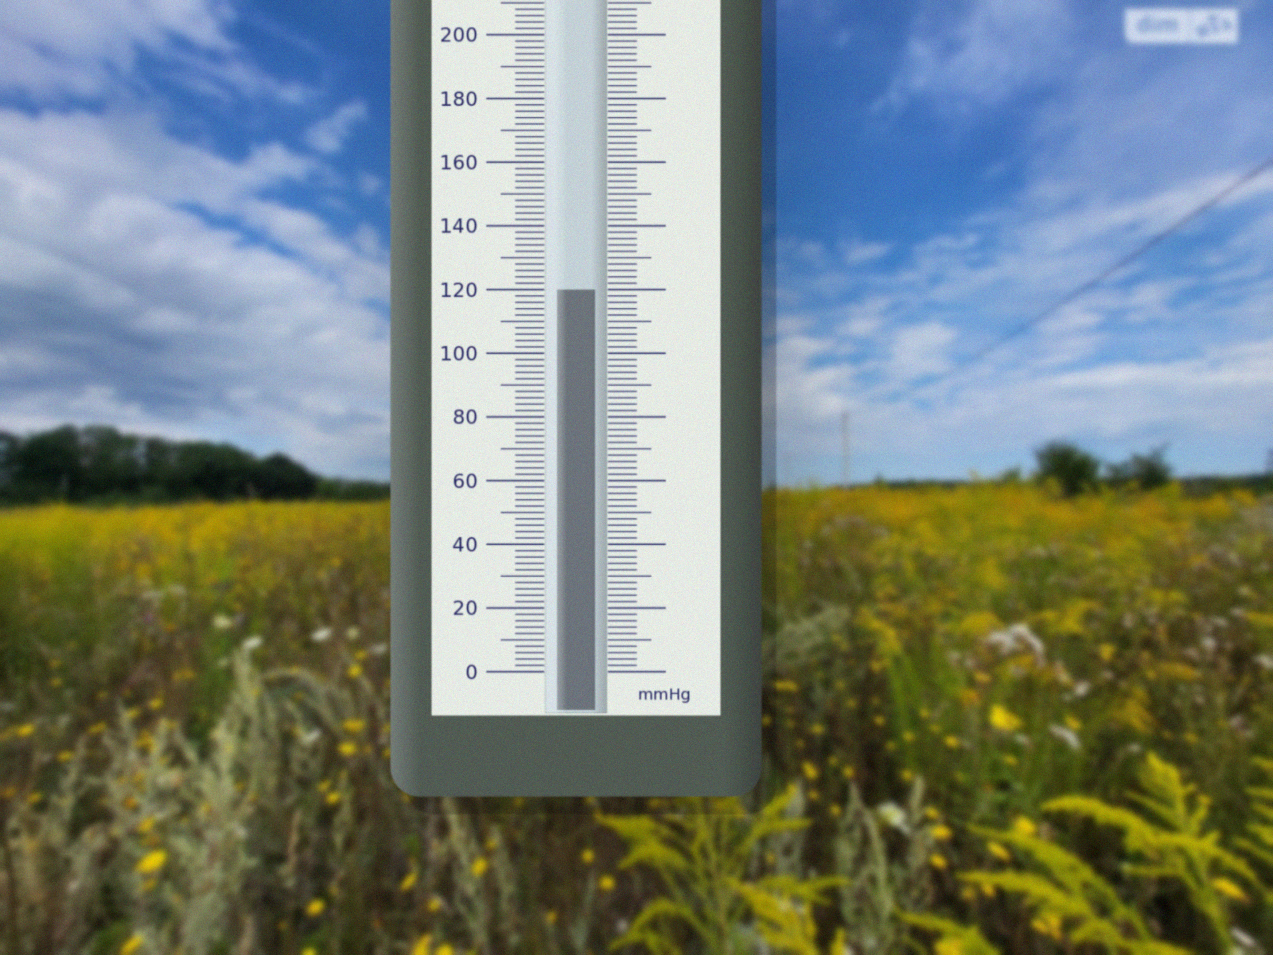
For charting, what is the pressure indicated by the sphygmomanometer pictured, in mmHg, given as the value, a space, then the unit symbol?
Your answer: 120 mmHg
